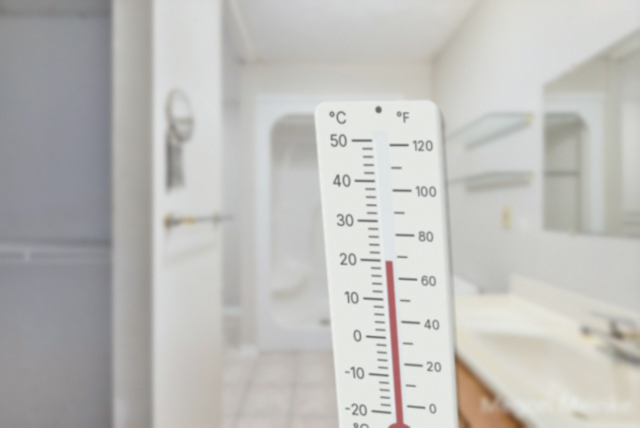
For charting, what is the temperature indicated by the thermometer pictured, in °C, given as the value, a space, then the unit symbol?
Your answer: 20 °C
